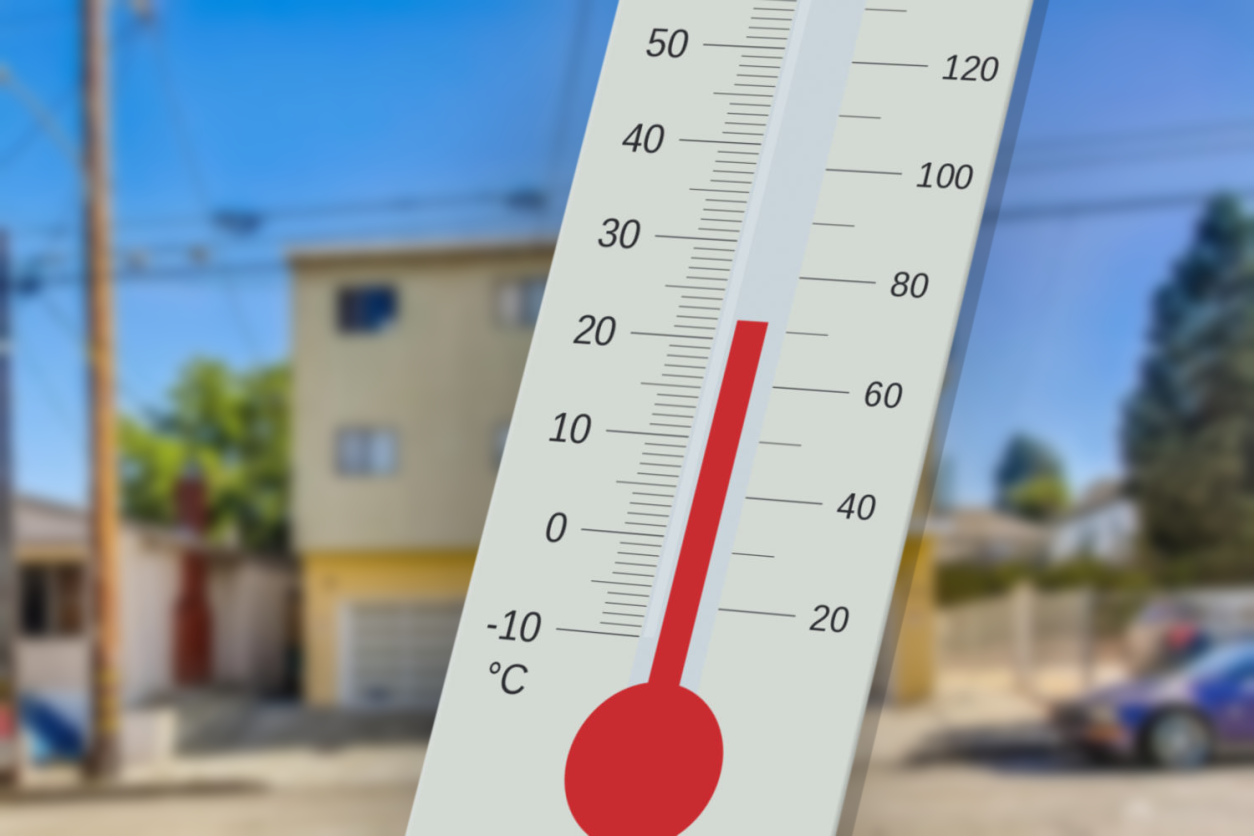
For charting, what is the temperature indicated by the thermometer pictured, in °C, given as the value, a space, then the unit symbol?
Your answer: 22 °C
